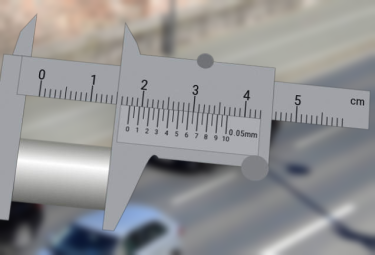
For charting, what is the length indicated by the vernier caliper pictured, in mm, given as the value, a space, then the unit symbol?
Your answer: 17.6 mm
